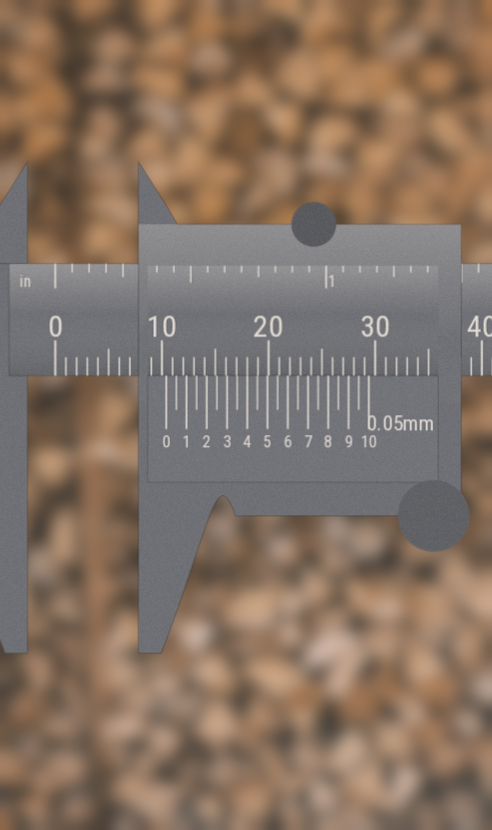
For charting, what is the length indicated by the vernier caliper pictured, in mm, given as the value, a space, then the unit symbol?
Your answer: 10.4 mm
